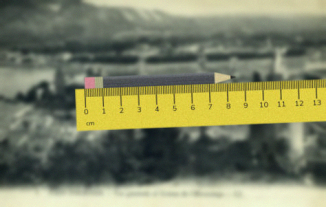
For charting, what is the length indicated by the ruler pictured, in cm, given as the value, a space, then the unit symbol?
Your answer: 8.5 cm
